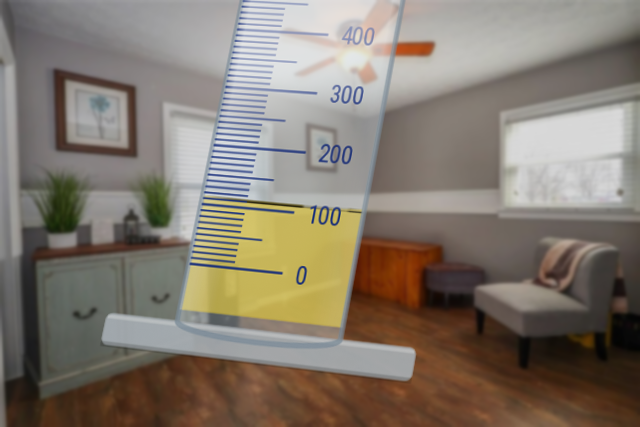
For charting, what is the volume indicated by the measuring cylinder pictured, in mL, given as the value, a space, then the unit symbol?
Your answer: 110 mL
